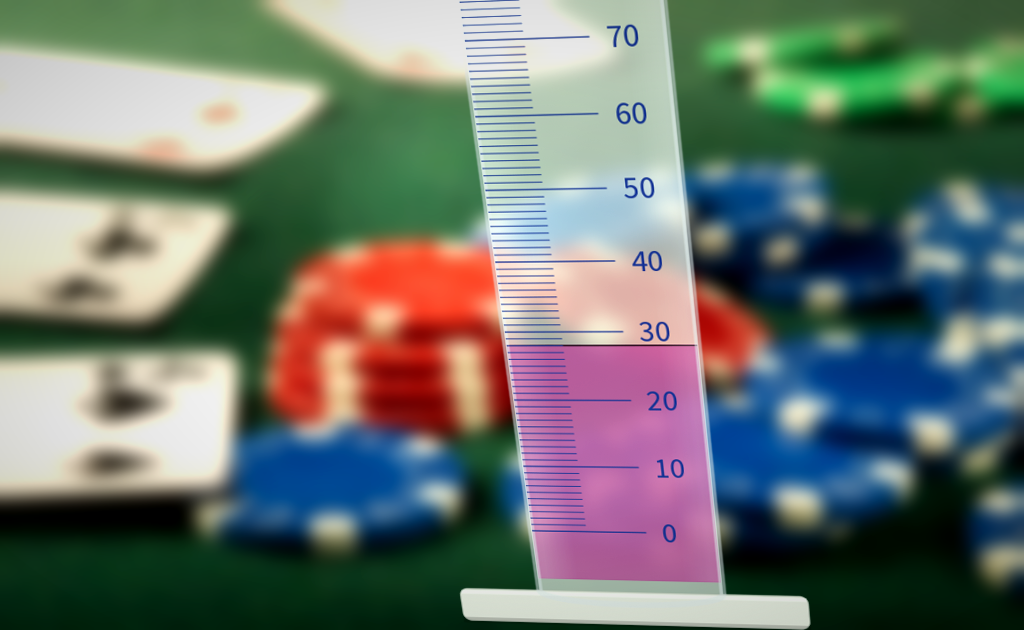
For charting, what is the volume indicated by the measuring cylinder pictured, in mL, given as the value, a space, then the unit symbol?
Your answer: 28 mL
